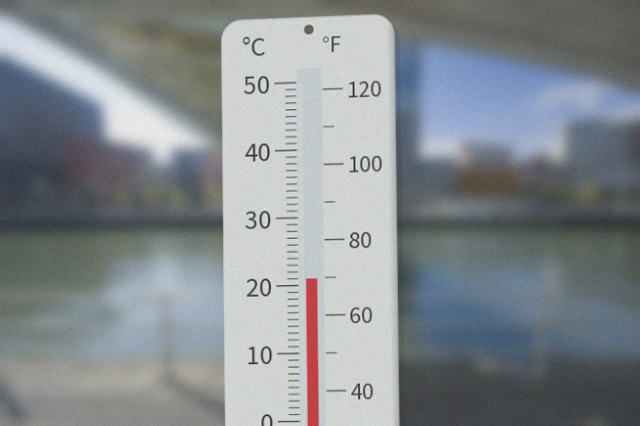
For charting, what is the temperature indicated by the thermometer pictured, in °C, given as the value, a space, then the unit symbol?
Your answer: 21 °C
